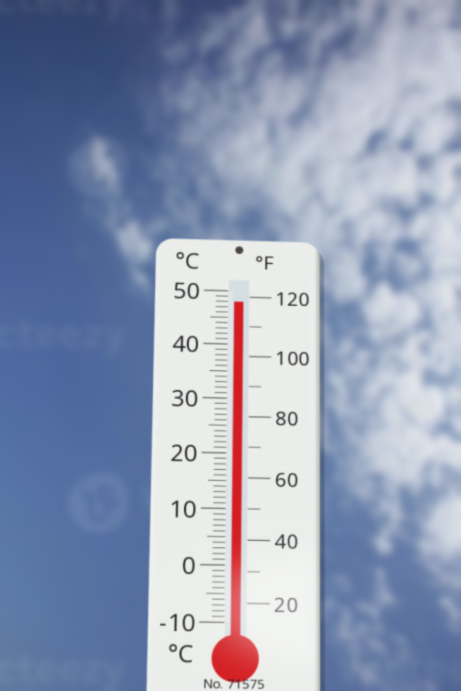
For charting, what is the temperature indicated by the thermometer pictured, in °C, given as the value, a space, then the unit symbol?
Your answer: 48 °C
